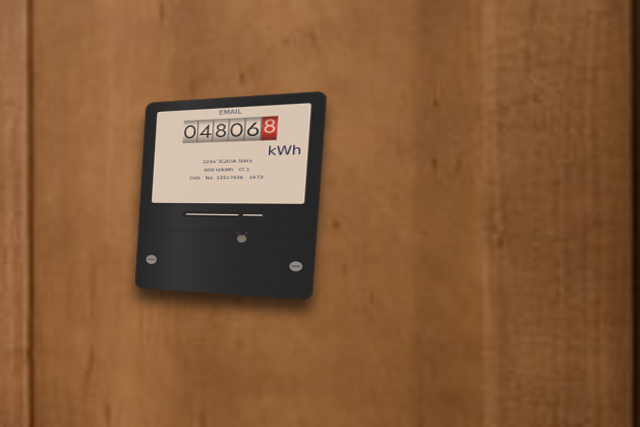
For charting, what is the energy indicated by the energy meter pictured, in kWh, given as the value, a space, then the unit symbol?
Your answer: 4806.8 kWh
